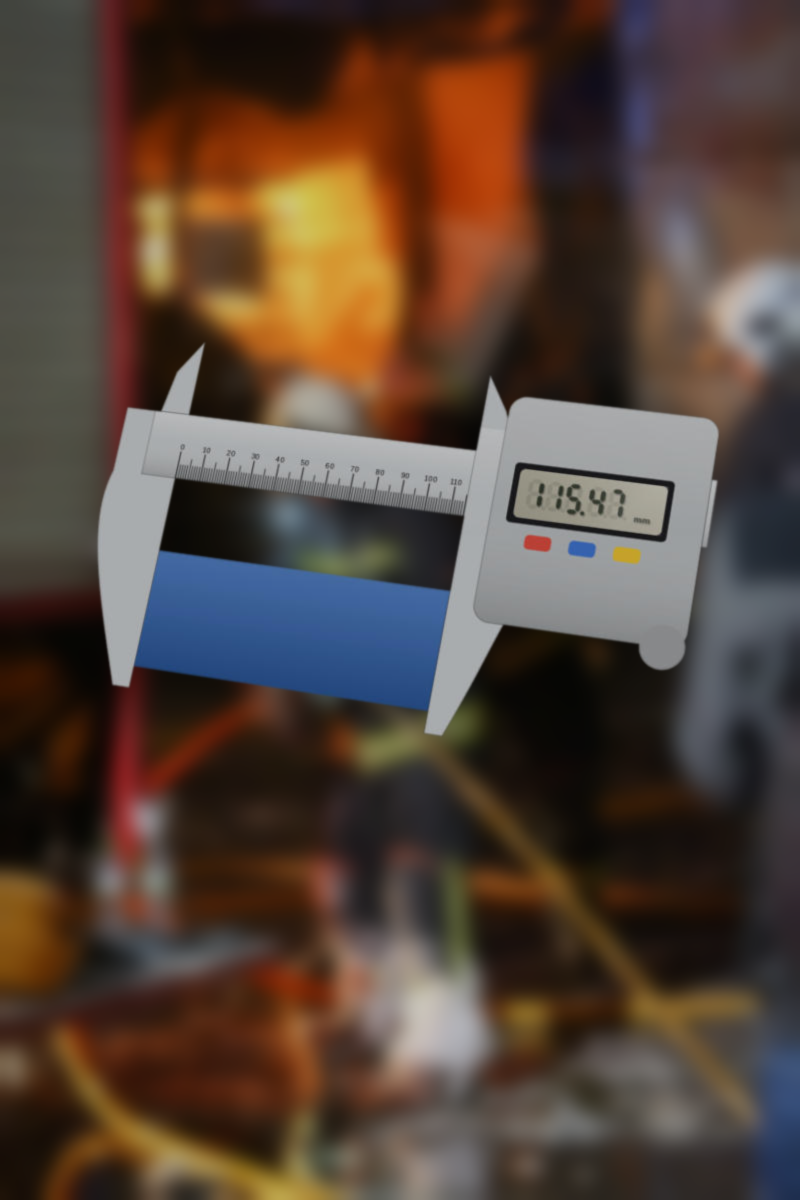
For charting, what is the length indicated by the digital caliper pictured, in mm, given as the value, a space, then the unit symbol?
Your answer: 115.47 mm
